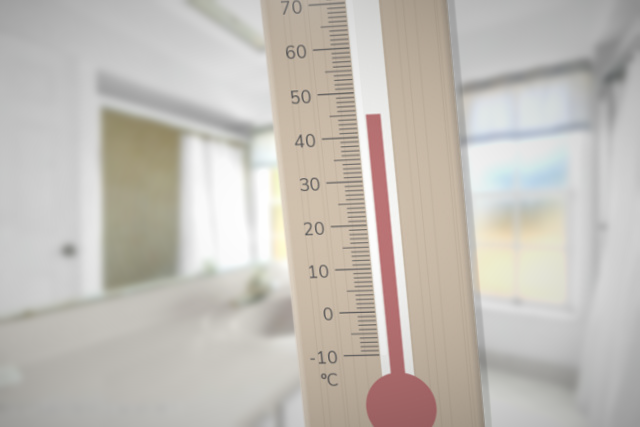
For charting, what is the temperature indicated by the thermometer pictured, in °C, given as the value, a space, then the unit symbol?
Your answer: 45 °C
